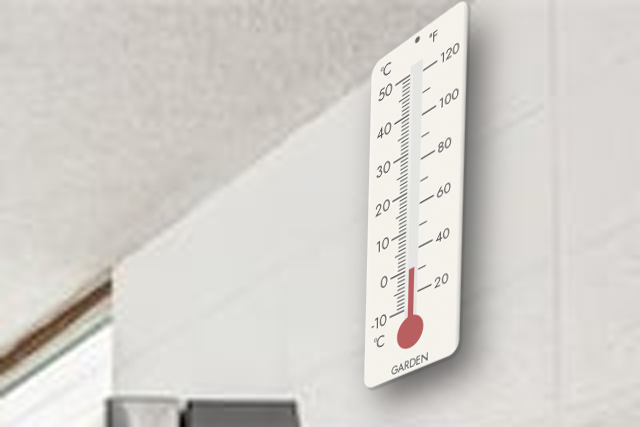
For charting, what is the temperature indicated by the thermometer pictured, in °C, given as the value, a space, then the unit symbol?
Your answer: 0 °C
